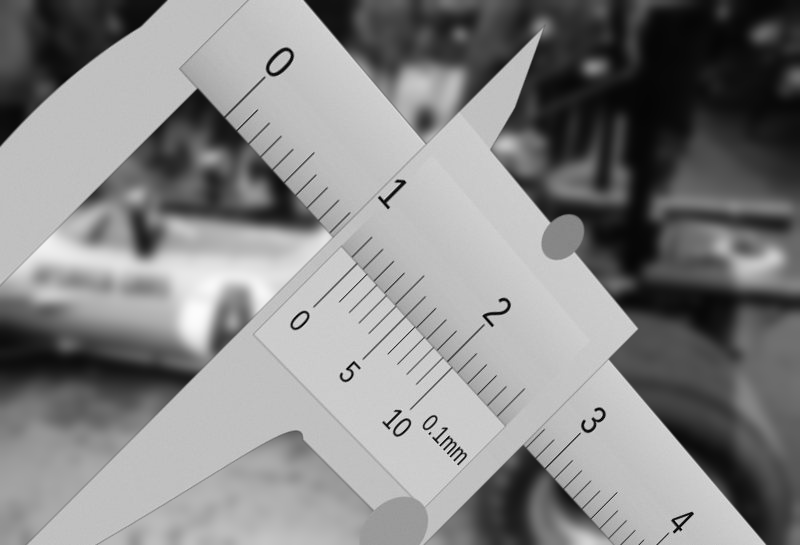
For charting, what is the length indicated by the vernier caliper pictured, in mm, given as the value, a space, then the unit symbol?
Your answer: 11.5 mm
